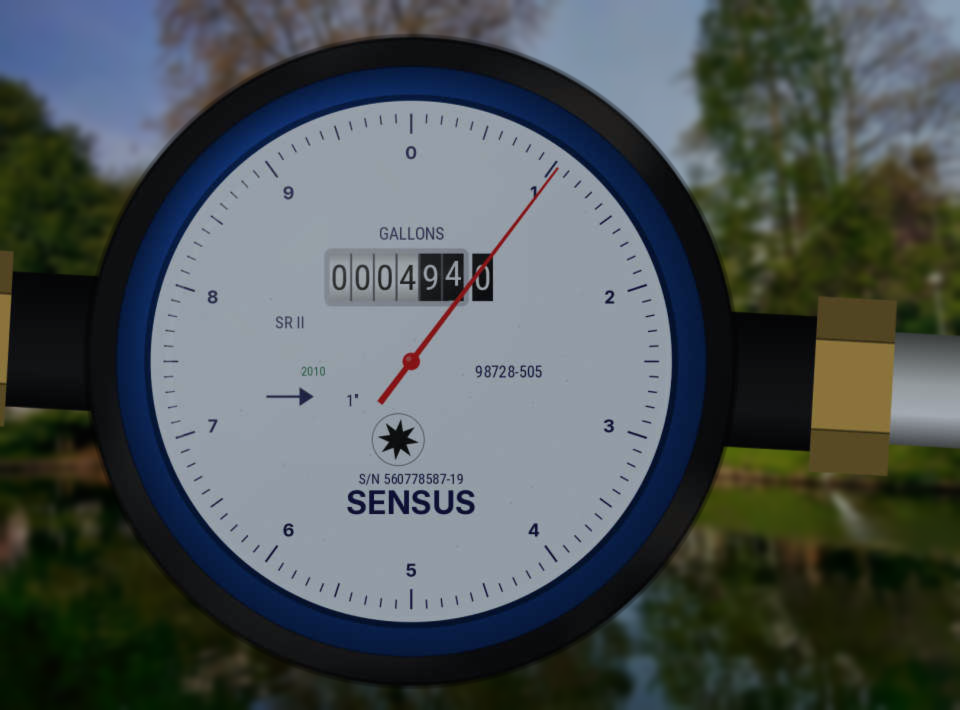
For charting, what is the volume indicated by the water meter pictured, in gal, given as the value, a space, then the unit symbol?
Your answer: 4941.0 gal
